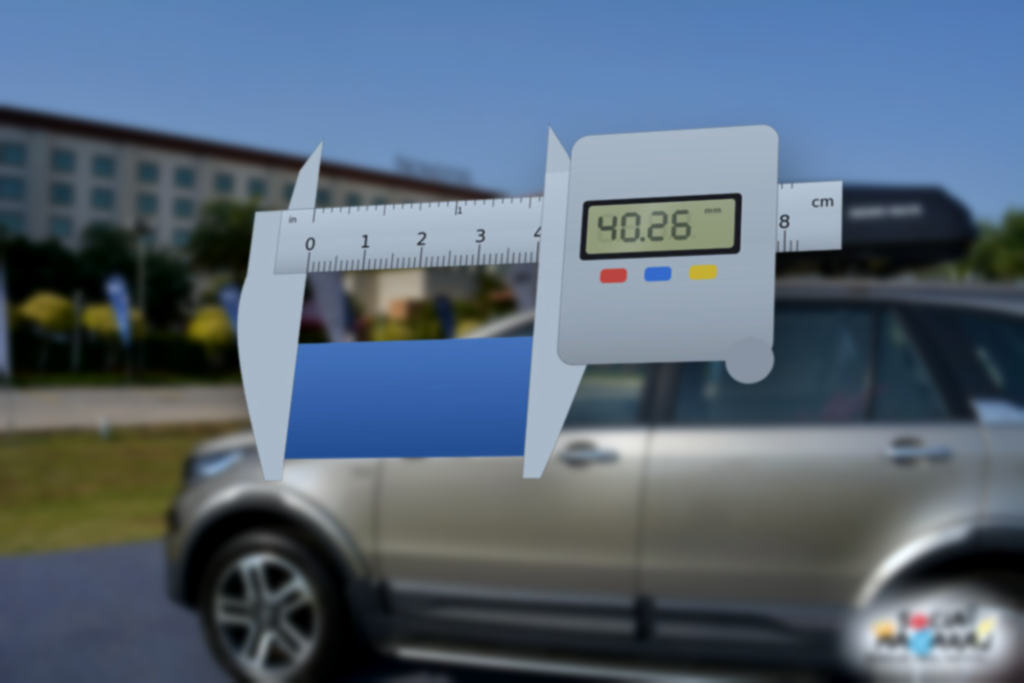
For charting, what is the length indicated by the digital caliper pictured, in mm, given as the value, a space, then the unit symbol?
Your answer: 40.26 mm
